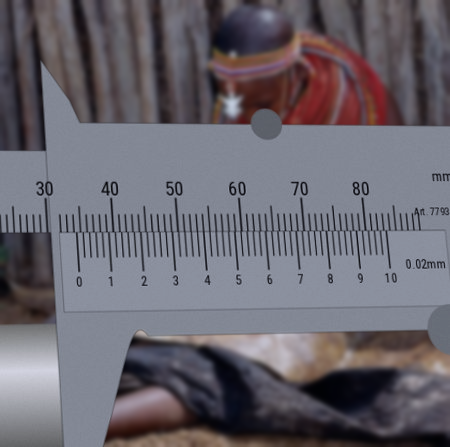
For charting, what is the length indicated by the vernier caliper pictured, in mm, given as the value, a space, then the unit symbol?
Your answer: 34.4 mm
